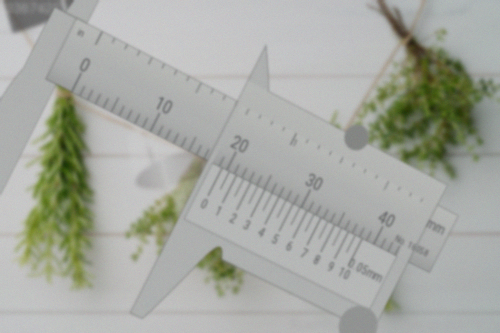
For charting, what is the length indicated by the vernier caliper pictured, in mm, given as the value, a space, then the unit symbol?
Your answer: 19.4 mm
